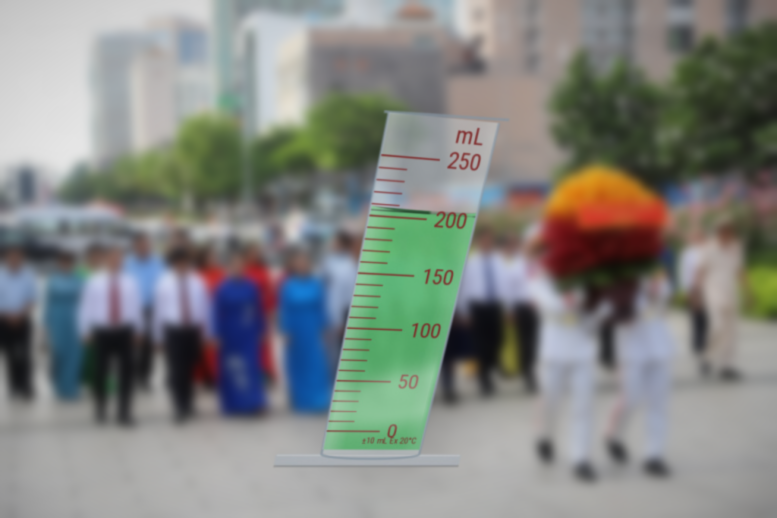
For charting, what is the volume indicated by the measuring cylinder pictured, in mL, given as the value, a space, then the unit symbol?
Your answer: 205 mL
